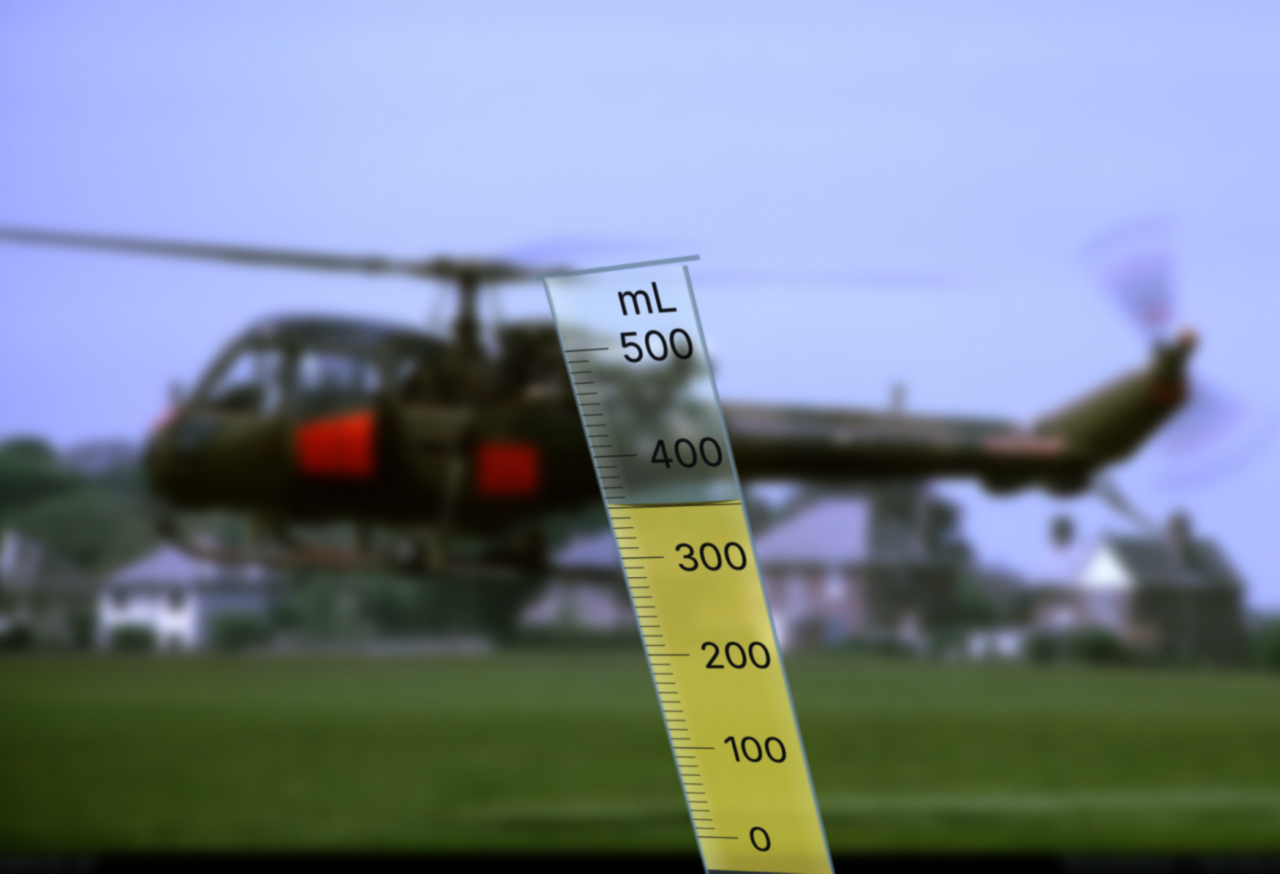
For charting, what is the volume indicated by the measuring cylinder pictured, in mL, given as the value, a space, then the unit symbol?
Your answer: 350 mL
